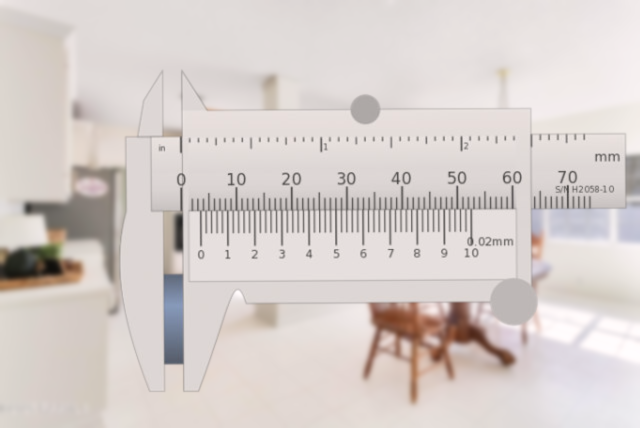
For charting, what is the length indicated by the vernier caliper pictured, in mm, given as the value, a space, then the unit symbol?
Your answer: 3.5 mm
